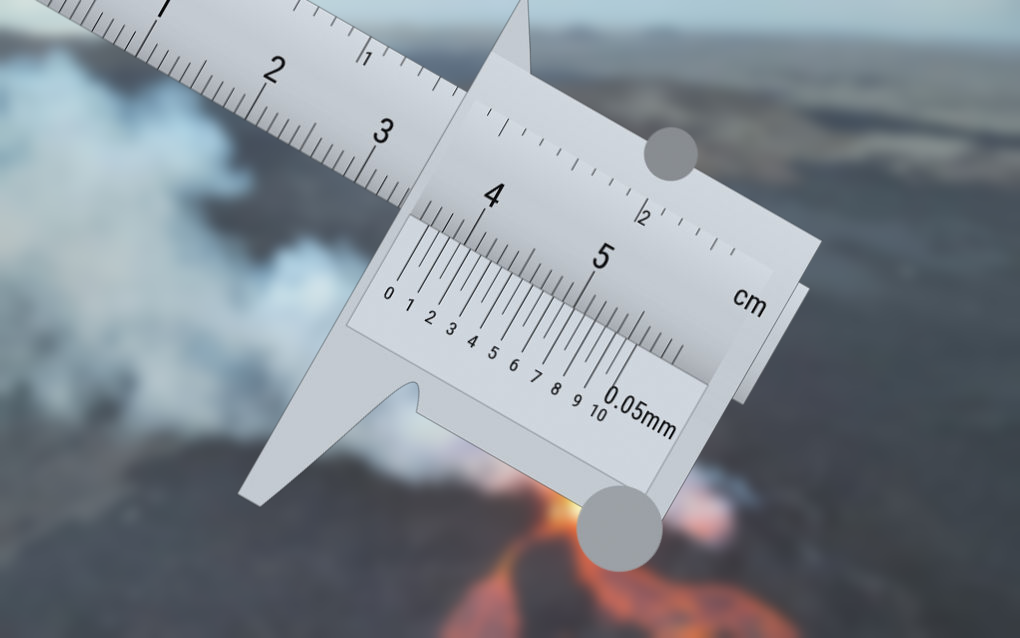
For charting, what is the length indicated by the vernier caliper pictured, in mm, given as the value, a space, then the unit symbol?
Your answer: 36.8 mm
